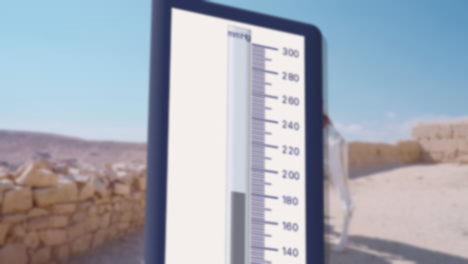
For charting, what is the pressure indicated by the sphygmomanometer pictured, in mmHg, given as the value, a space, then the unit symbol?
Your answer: 180 mmHg
